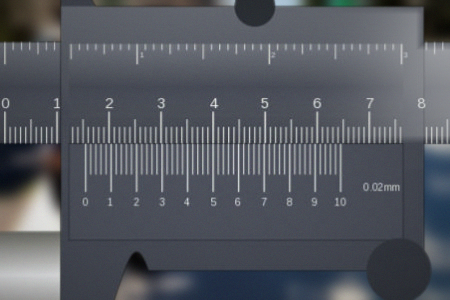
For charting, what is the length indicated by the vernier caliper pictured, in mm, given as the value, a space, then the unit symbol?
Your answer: 15.5 mm
